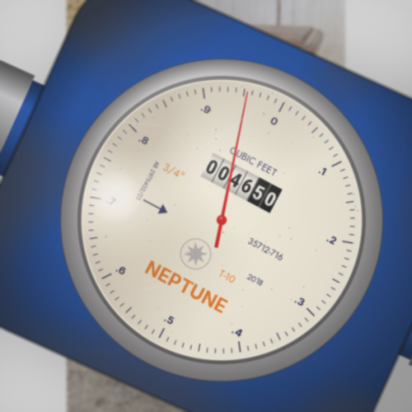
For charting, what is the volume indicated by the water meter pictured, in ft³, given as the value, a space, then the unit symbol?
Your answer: 4649.95 ft³
